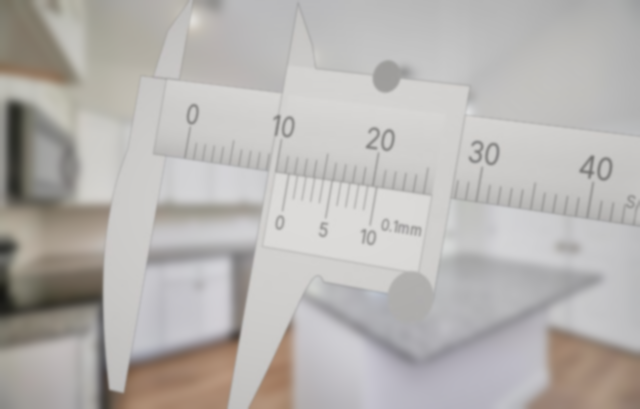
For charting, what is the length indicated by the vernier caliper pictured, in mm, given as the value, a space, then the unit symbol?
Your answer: 11.4 mm
